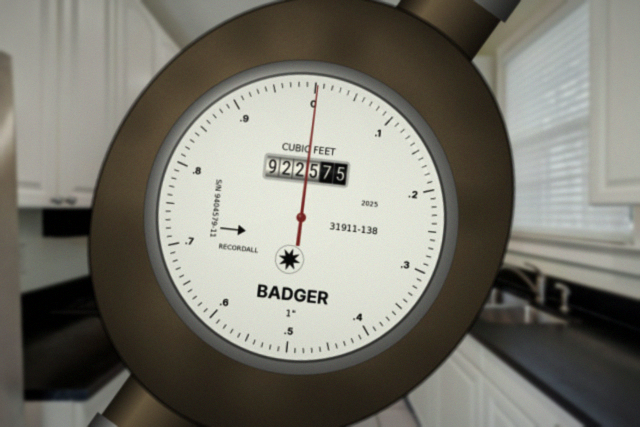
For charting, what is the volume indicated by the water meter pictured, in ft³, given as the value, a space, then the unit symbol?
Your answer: 922575.00 ft³
